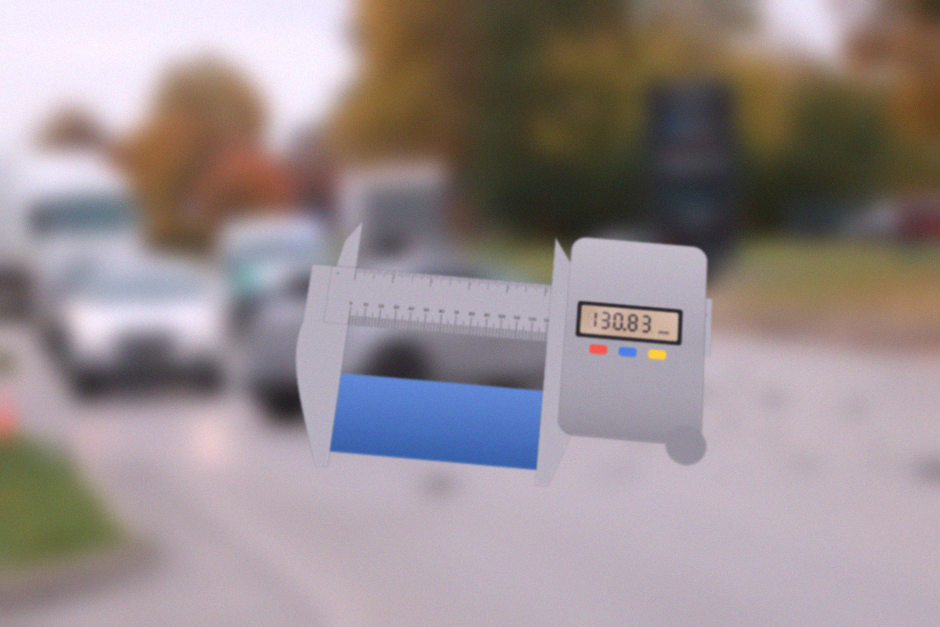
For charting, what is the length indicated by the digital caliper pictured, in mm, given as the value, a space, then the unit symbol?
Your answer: 130.83 mm
